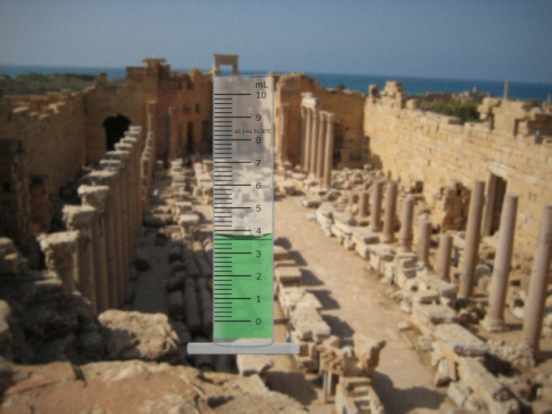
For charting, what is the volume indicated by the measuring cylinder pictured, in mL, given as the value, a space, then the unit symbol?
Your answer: 3.6 mL
